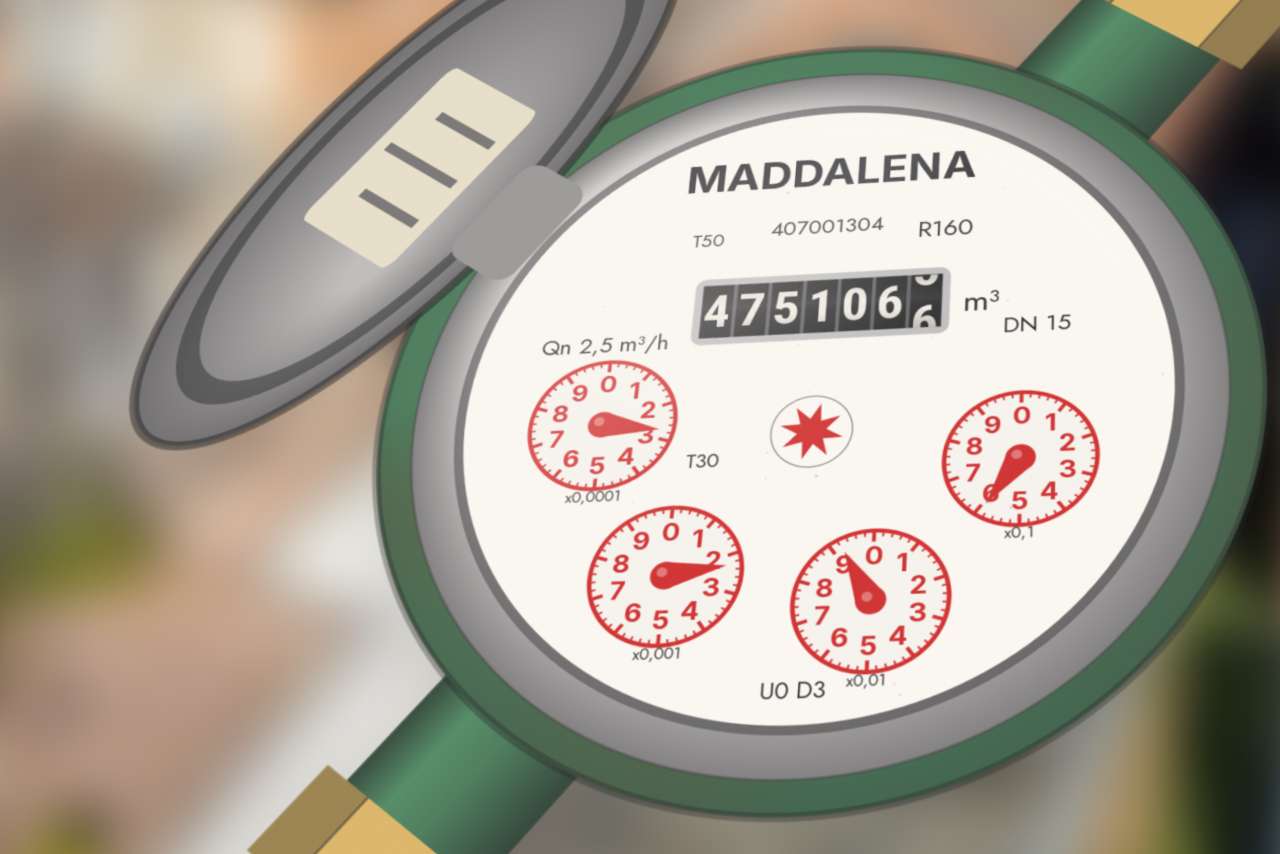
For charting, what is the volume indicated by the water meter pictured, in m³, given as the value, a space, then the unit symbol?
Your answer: 4751065.5922 m³
